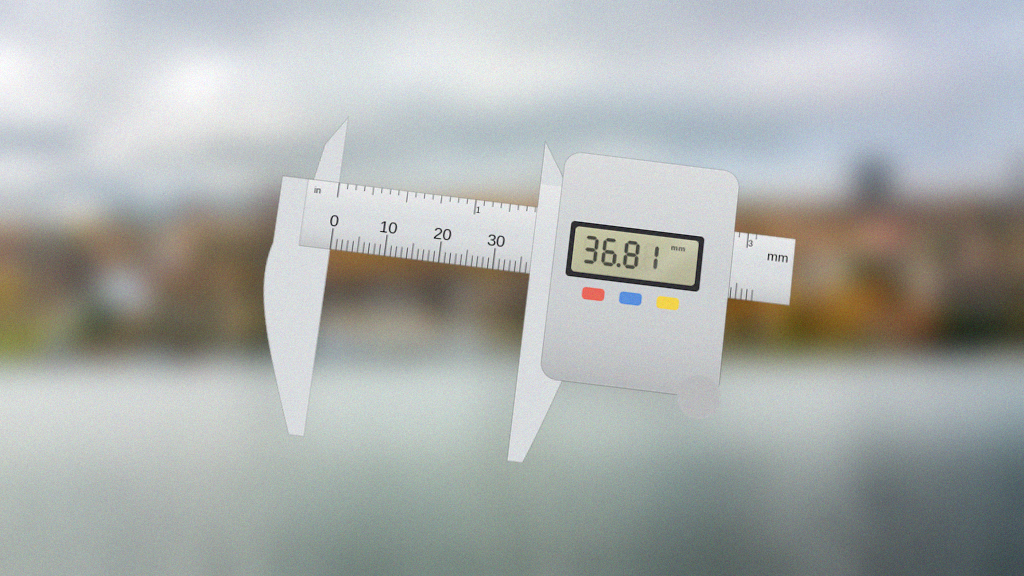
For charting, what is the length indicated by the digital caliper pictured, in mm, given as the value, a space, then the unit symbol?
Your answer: 36.81 mm
